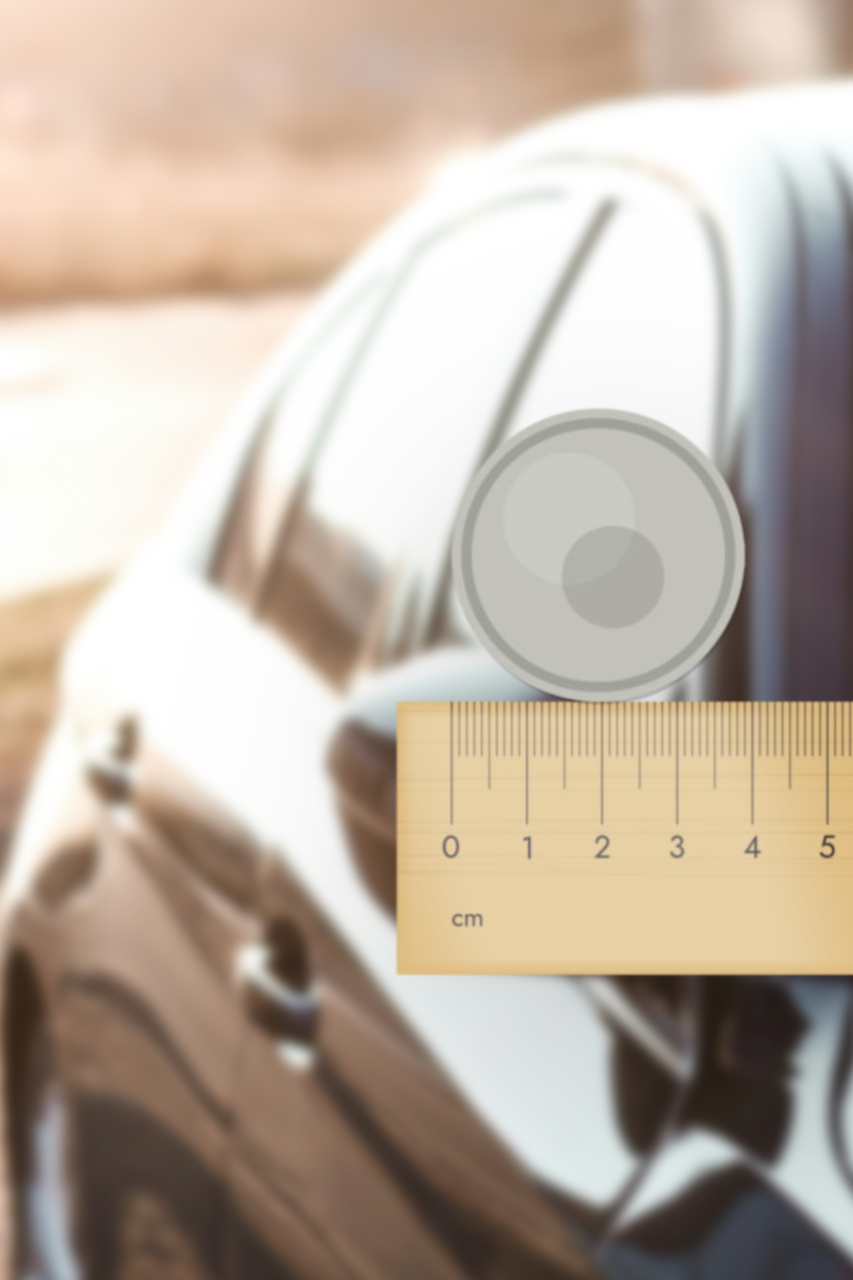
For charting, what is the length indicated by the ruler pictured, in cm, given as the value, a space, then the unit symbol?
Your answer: 3.9 cm
